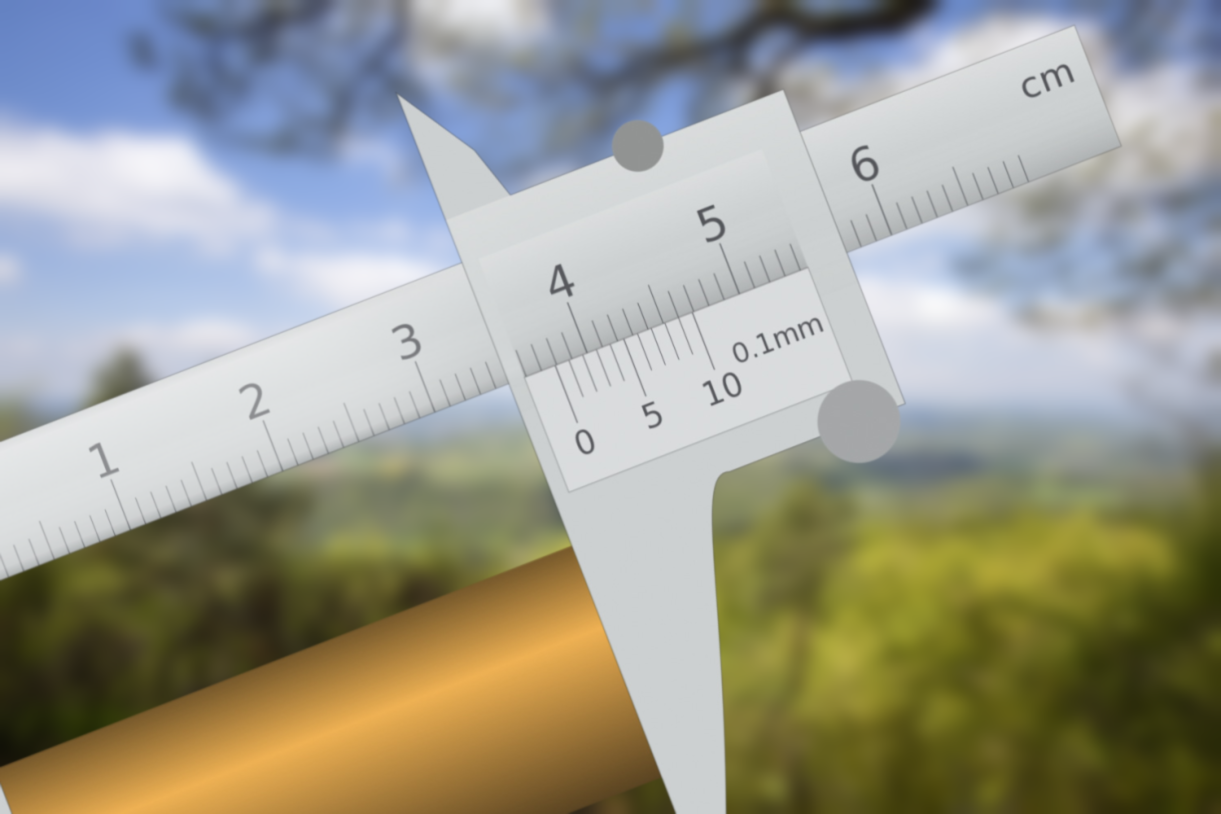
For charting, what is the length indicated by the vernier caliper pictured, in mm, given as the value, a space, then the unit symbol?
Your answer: 37.9 mm
